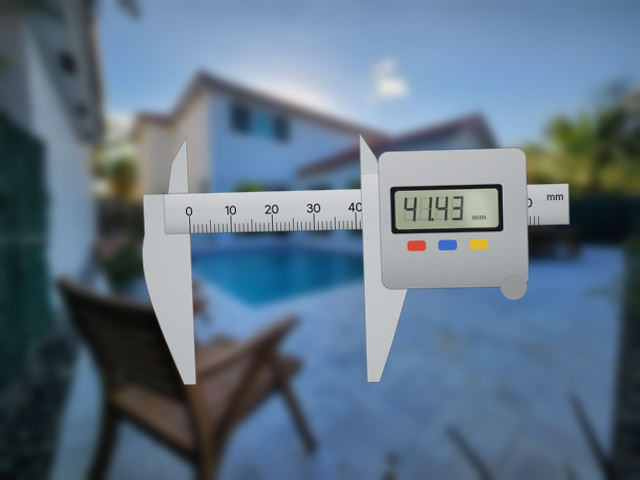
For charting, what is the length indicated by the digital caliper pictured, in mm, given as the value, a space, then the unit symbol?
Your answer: 41.43 mm
